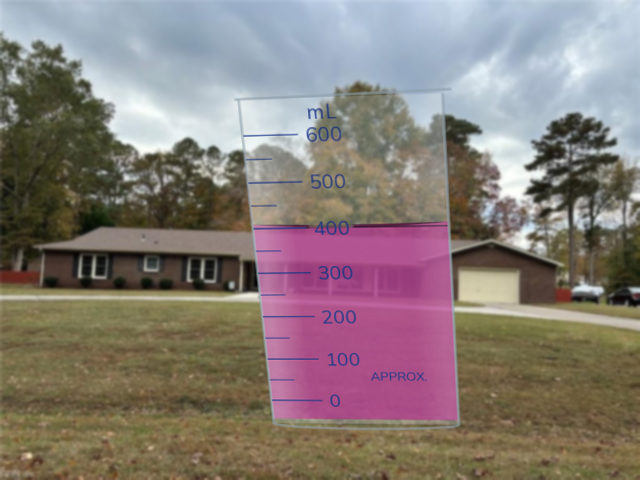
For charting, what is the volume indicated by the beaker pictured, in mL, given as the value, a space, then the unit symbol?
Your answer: 400 mL
